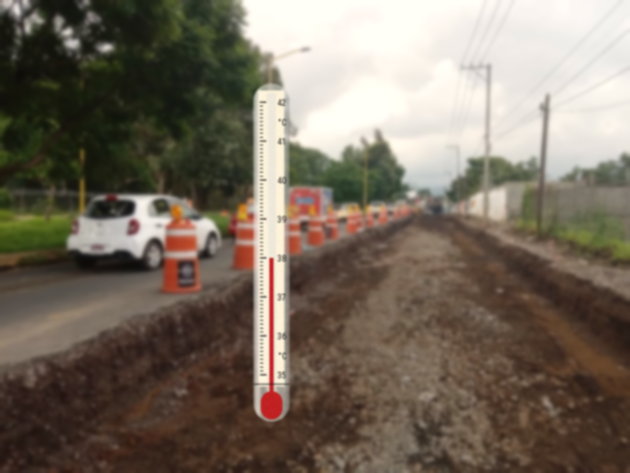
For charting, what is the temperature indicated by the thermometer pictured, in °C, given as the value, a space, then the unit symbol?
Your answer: 38 °C
